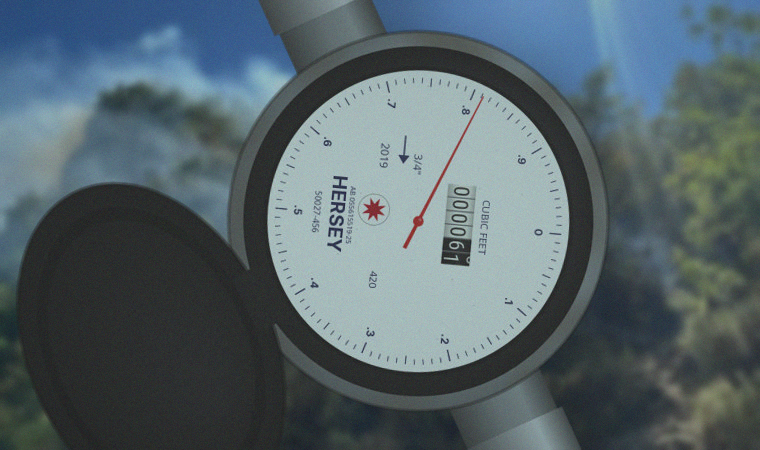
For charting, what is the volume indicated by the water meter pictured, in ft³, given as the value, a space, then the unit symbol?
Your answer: 60.81 ft³
